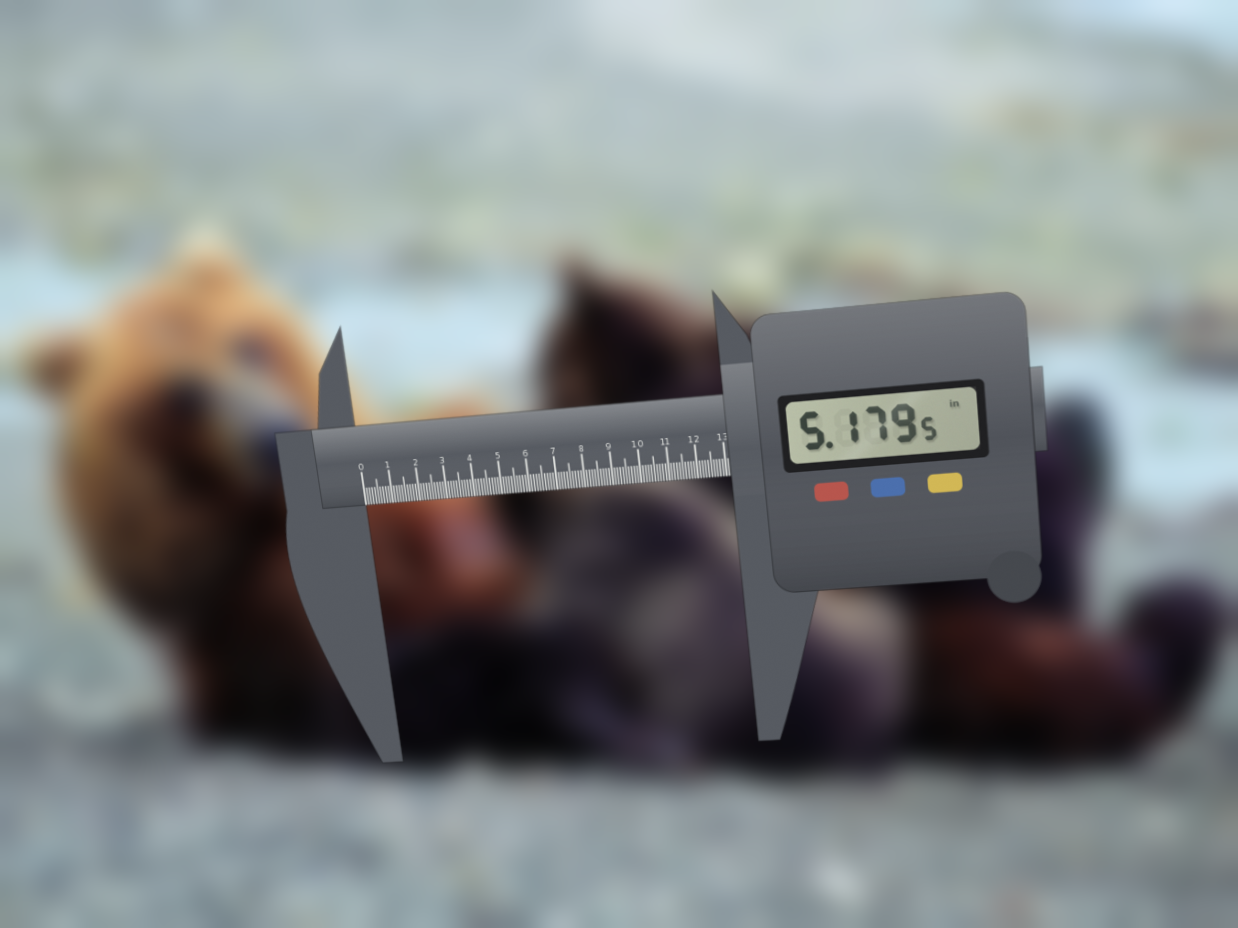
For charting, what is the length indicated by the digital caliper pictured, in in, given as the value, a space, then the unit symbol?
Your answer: 5.1795 in
